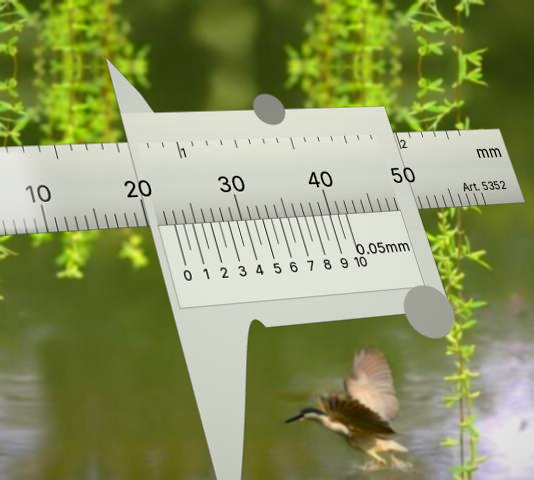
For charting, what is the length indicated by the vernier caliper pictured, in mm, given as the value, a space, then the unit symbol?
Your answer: 22.8 mm
